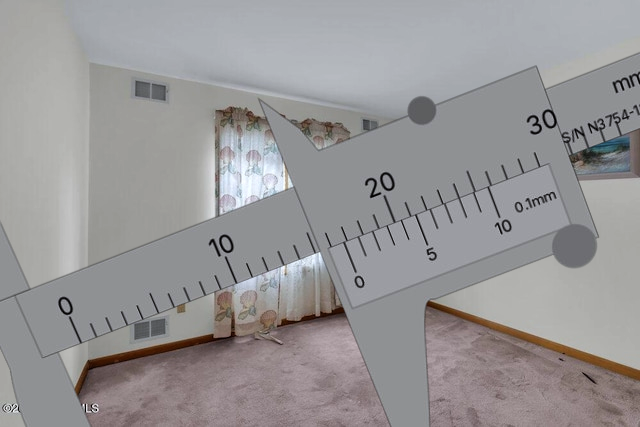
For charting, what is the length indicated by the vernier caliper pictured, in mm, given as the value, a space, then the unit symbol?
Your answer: 16.8 mm
